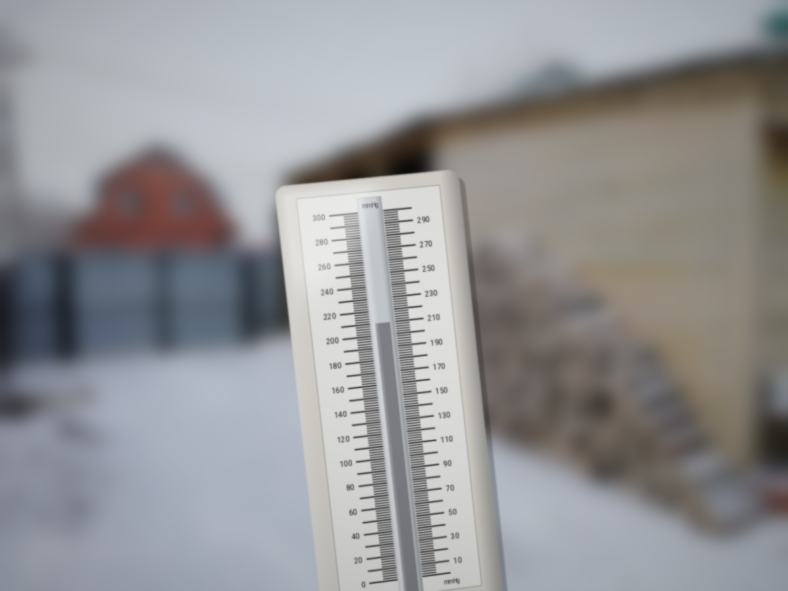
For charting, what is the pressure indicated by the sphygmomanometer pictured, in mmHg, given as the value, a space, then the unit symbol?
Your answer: 210 mmHg
